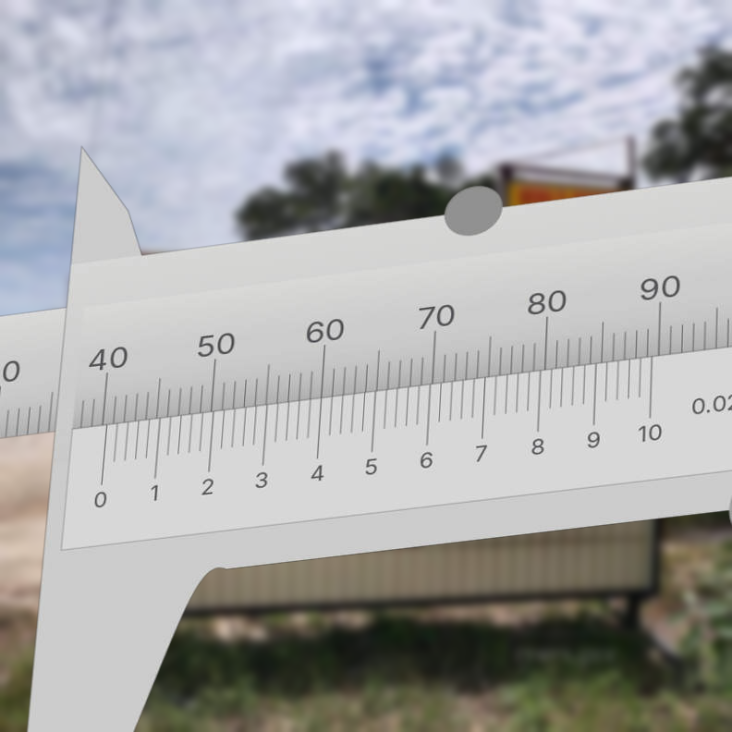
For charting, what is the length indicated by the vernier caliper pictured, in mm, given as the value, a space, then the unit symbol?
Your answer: 40.4 mm
